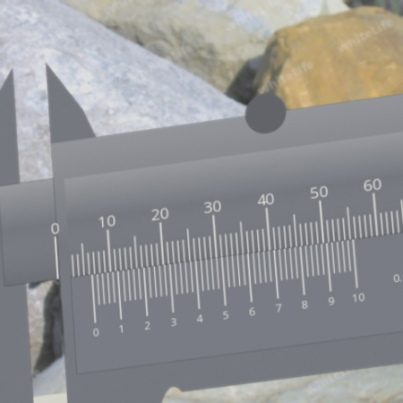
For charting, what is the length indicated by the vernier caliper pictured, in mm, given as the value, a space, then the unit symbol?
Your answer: 6.5 mm
